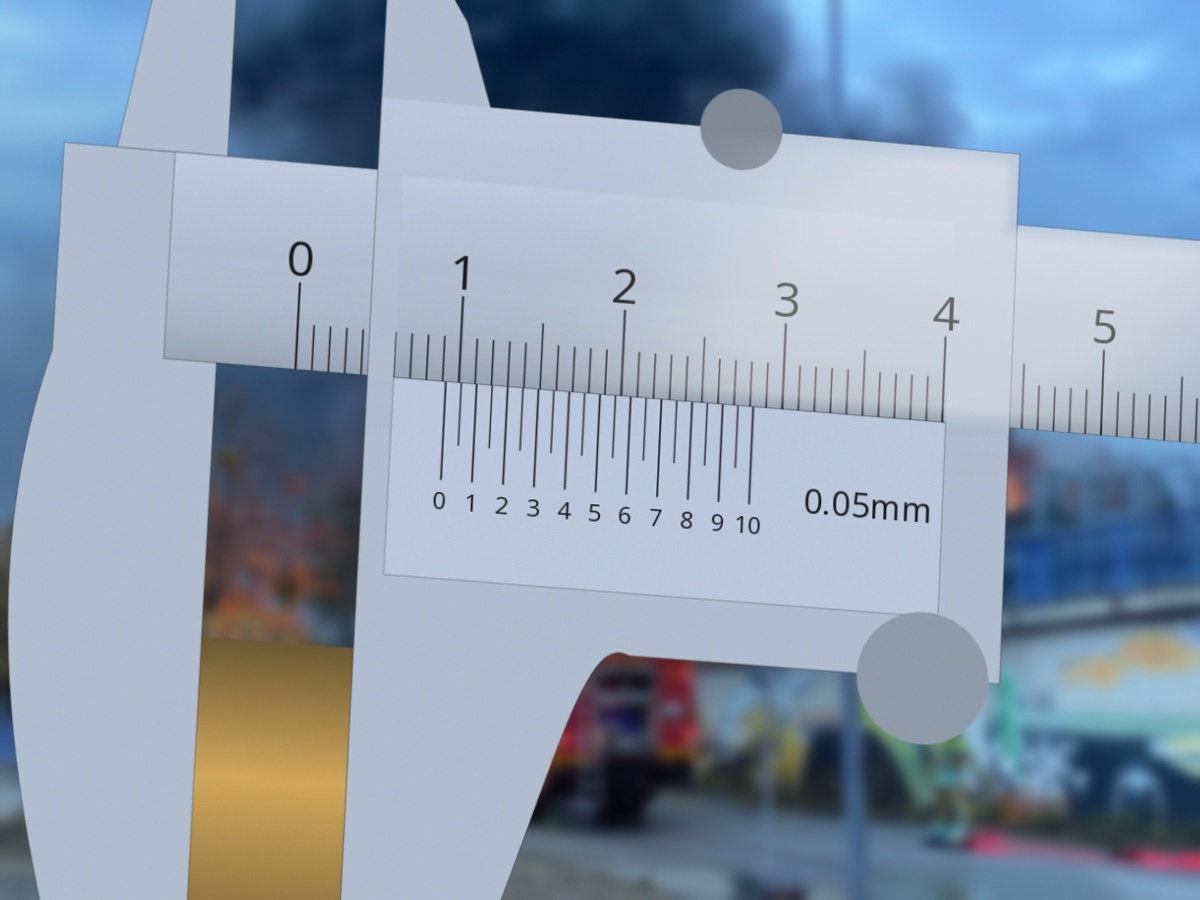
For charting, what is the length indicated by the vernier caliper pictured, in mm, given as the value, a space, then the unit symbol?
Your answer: 9.2 mm
